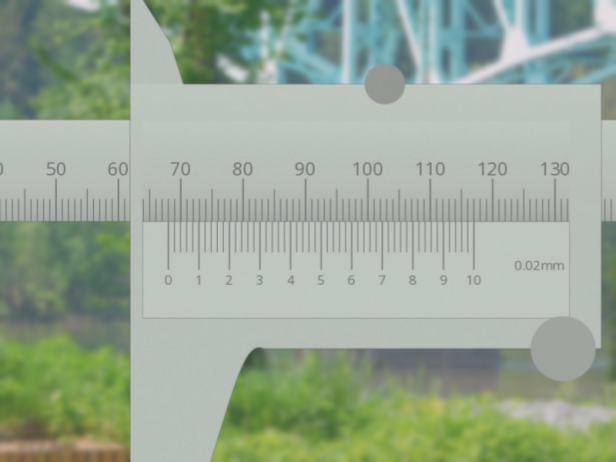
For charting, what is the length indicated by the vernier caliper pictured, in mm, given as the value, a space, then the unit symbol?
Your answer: 68.0 mm
